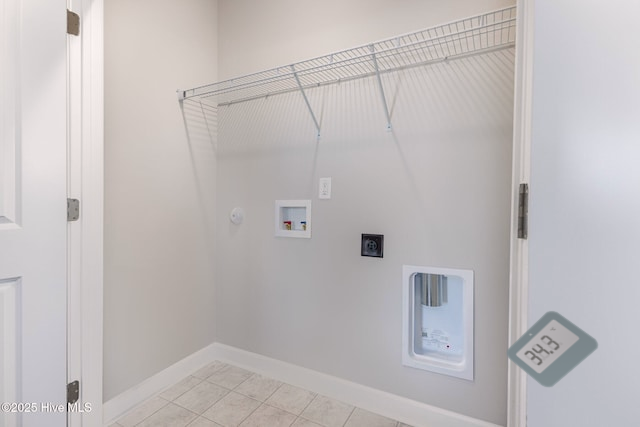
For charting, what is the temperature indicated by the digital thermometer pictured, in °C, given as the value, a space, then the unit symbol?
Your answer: 34.3 °C
